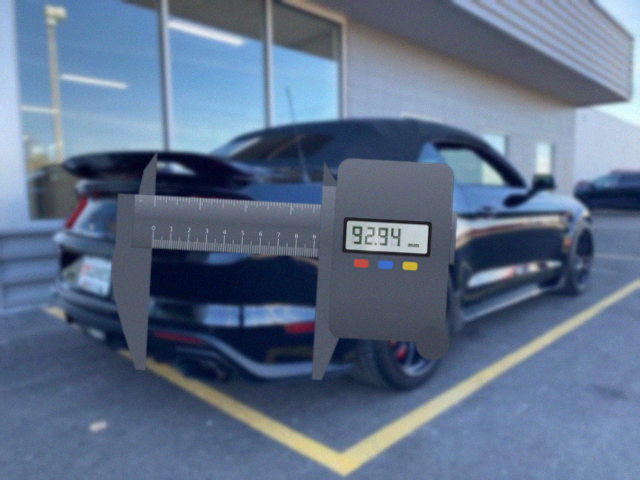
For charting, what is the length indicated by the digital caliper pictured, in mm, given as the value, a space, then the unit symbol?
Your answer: 92.94 mm
